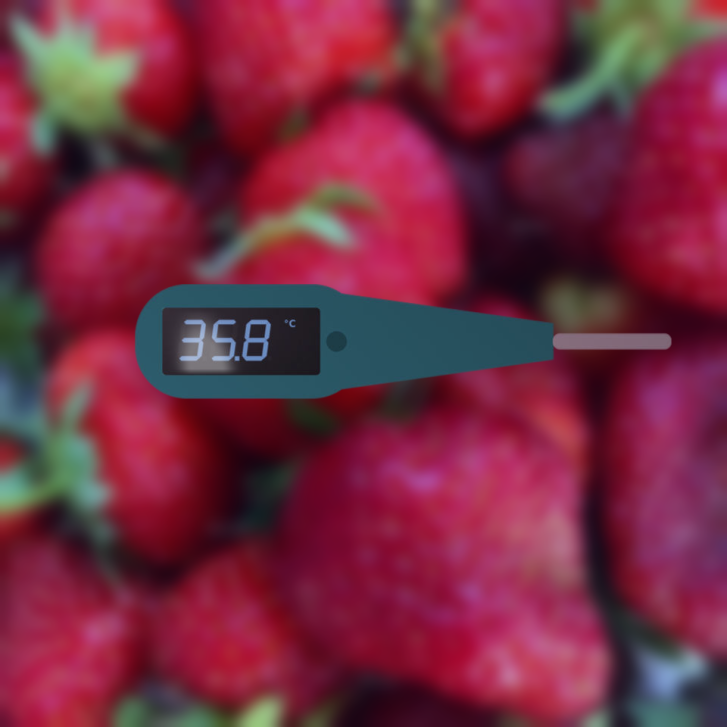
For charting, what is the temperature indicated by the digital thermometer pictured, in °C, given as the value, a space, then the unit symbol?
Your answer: 35.8 °C
